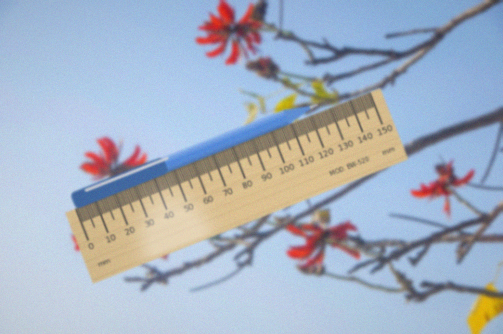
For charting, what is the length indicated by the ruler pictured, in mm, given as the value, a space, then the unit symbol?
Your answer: 125 mm
